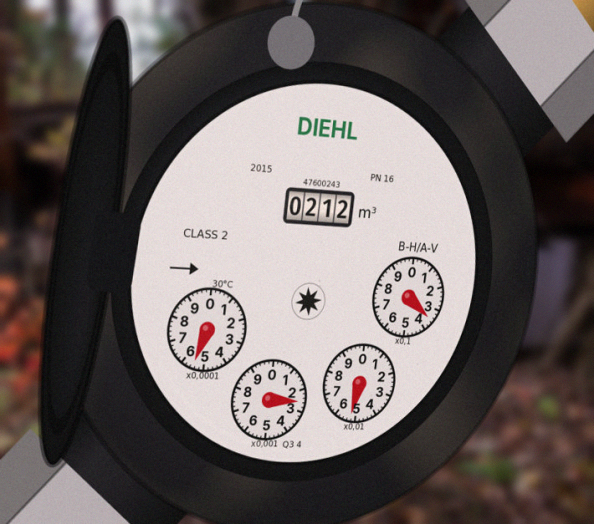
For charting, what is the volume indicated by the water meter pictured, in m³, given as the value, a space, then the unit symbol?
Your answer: 212.3525 m³
